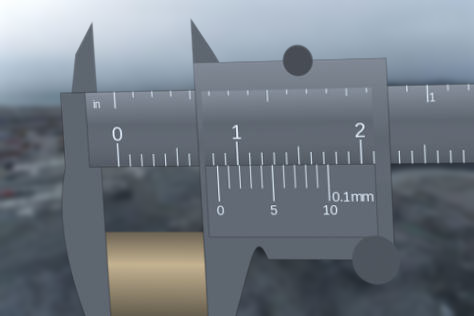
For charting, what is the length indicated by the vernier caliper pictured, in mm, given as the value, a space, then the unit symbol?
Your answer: 8.3 mm
